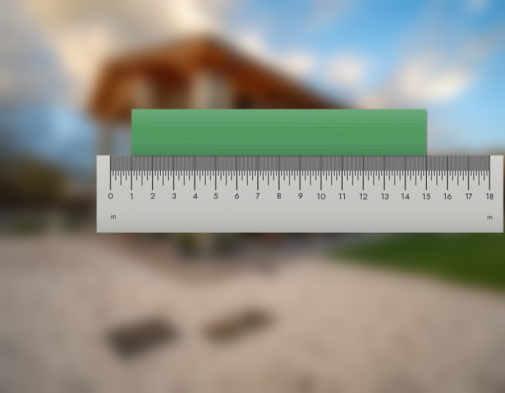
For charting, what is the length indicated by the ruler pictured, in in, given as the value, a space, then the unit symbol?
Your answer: 14 in
